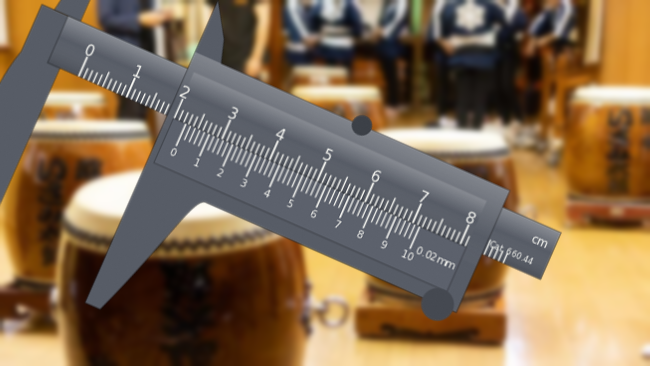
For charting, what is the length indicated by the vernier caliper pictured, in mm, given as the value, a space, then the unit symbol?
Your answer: 22.5 mm
